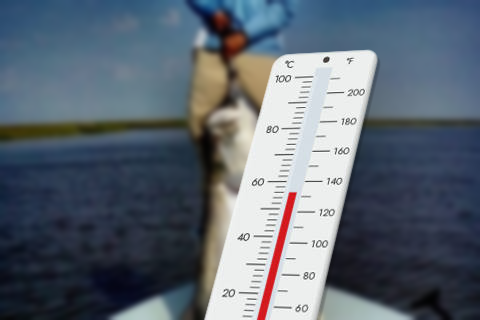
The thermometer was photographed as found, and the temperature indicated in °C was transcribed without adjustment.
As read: 56 °C
